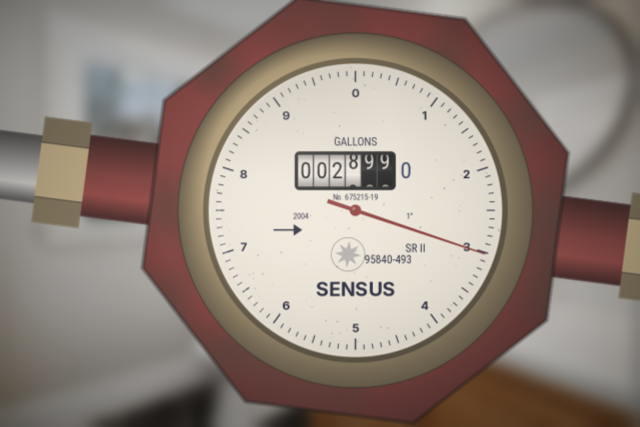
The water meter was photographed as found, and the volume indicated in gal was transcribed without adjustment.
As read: 28993.0 gal
